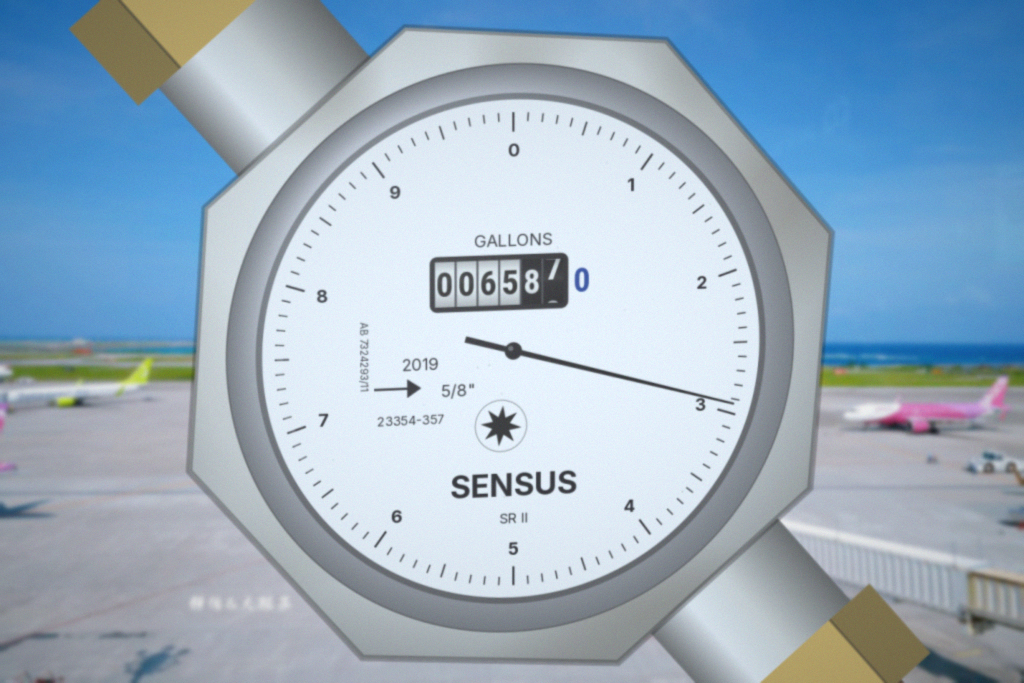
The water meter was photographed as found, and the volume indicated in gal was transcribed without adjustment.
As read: 65872.9 gal
